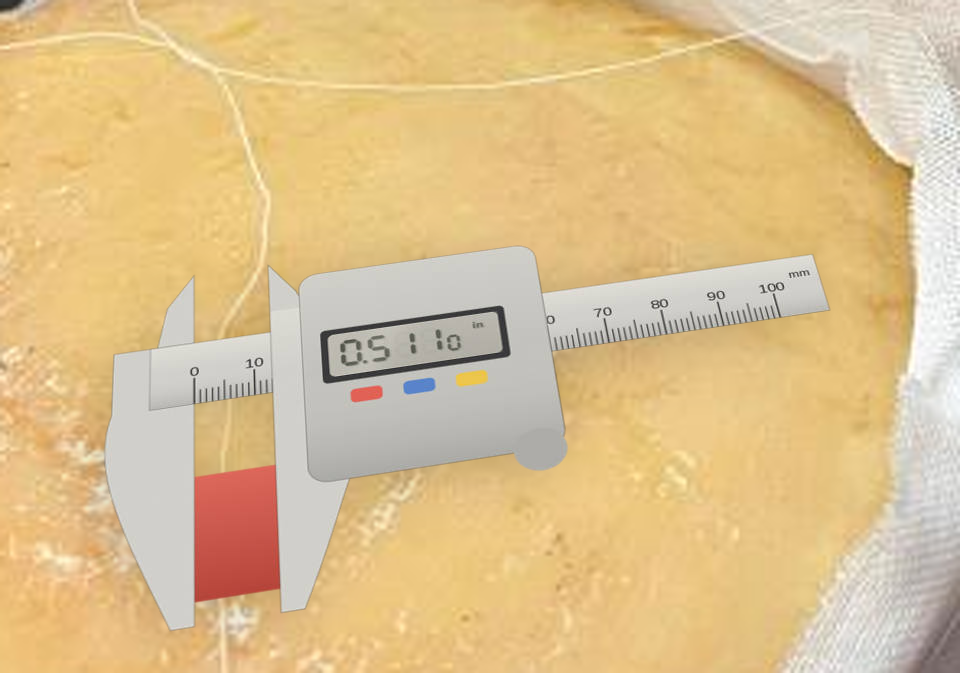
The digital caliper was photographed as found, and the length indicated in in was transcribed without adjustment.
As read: 0.5110 in
